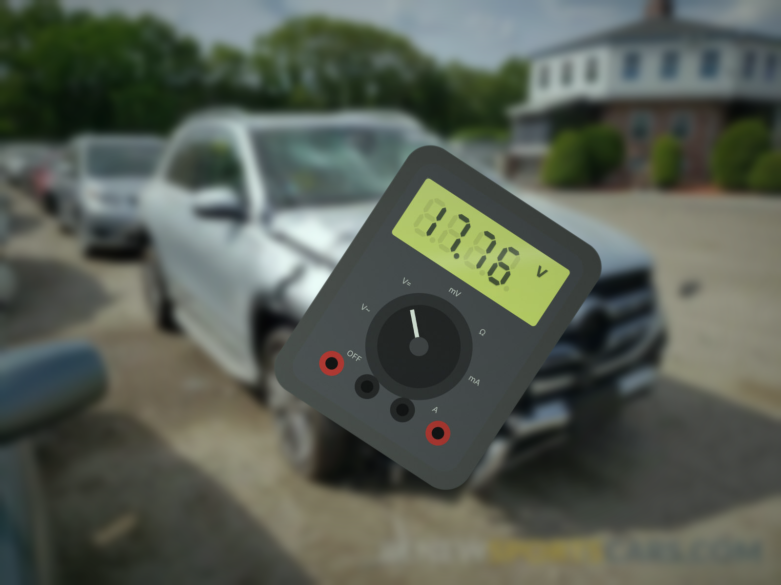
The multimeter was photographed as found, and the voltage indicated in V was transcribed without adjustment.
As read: 17.76 V
